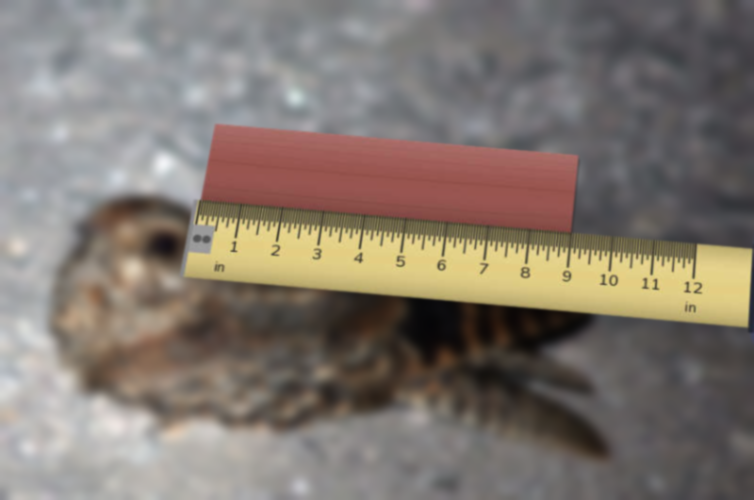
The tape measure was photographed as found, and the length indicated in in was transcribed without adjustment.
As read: 9 in
